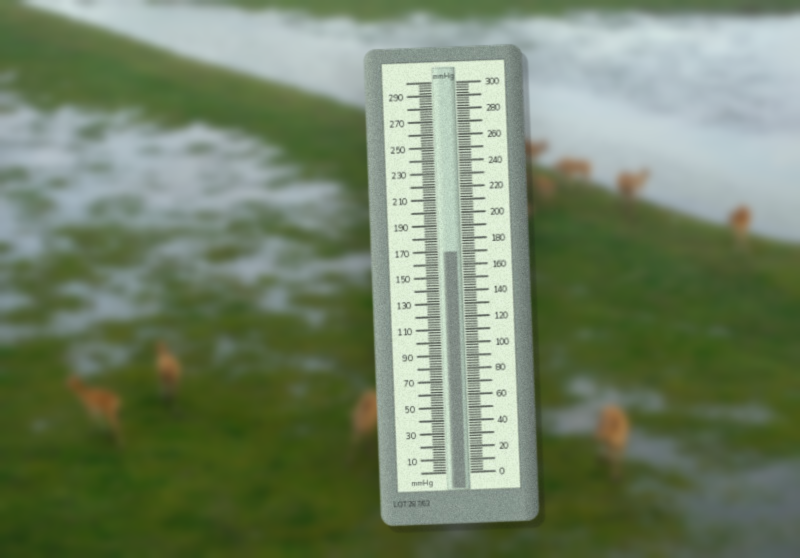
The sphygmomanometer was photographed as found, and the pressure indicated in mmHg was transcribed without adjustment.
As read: 170 mmHg
